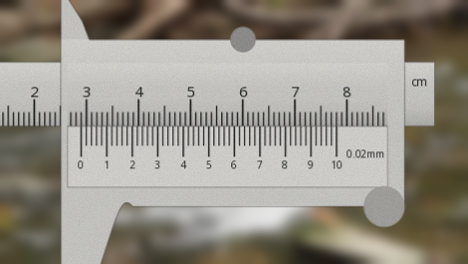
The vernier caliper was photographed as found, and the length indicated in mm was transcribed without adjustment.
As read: 29.0 mm
